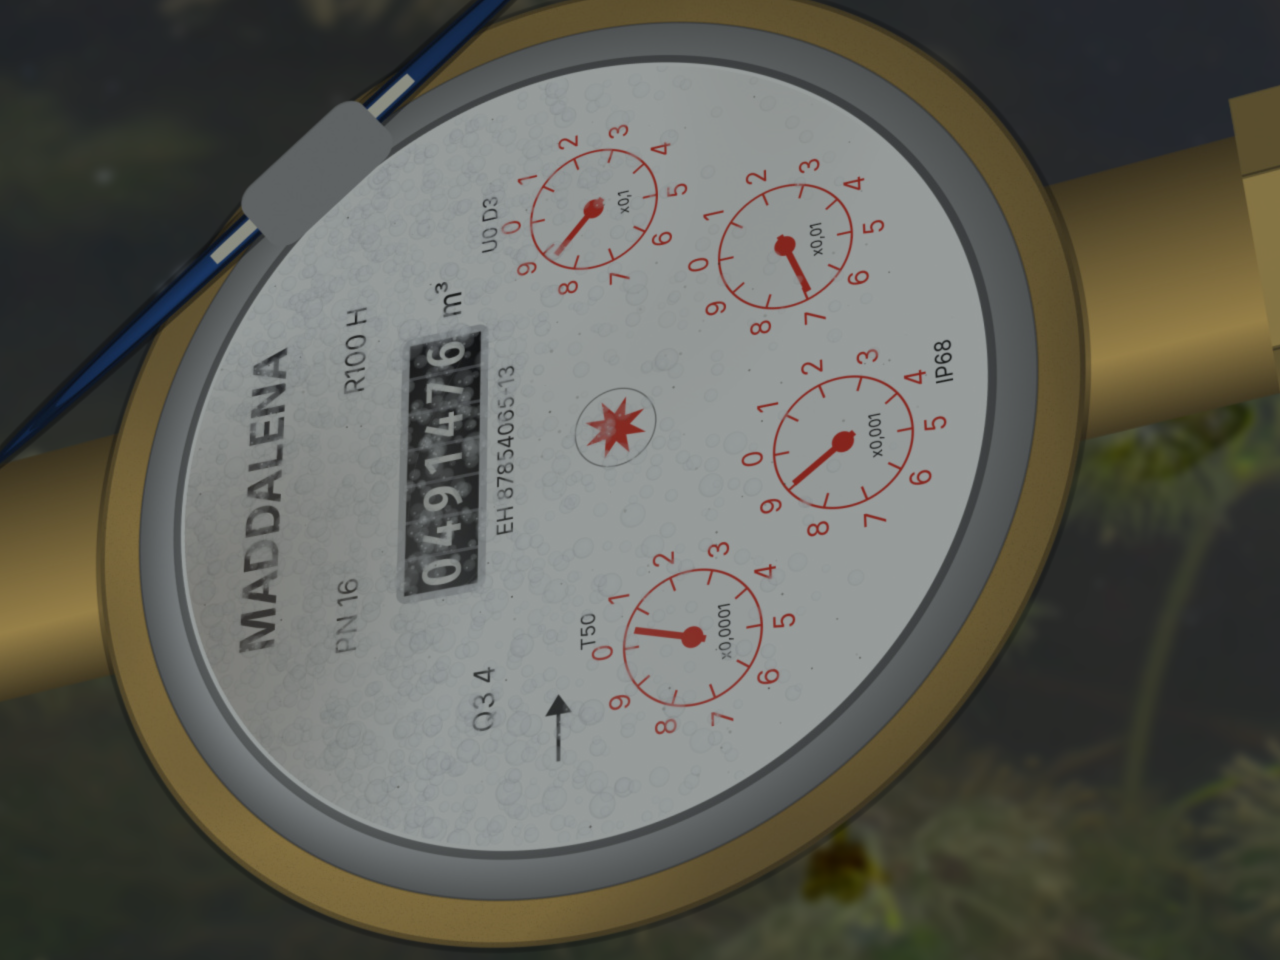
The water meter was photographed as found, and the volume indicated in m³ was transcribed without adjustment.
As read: 491476.8690 m³
